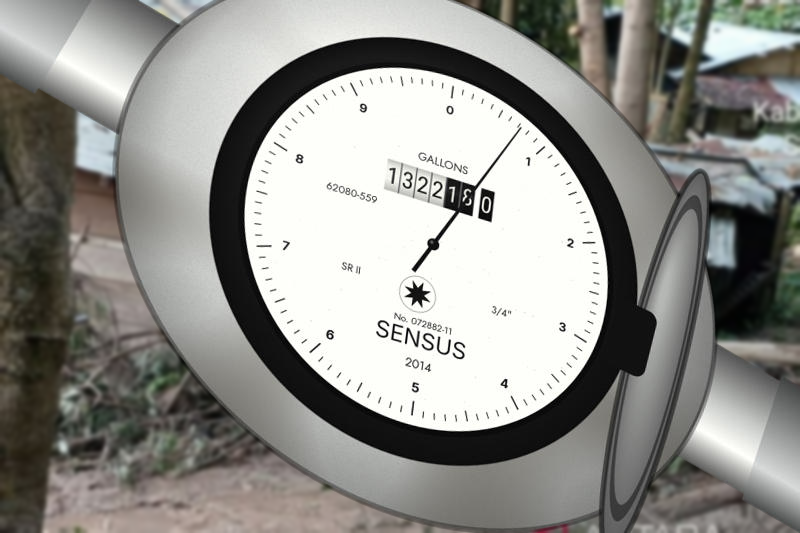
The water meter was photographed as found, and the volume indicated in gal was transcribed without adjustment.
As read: 1322180.7 gal
